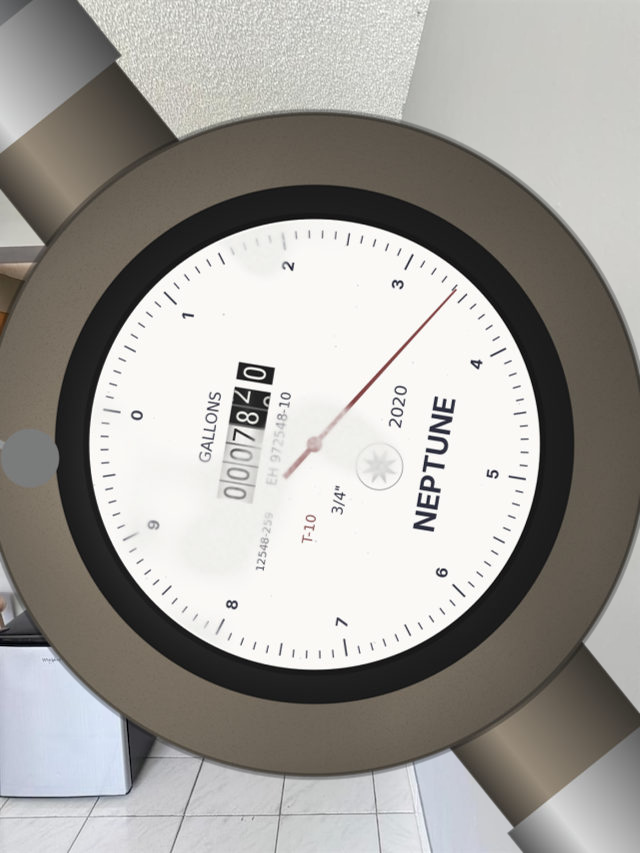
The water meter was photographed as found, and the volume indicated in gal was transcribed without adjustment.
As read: 7823.4 gal
